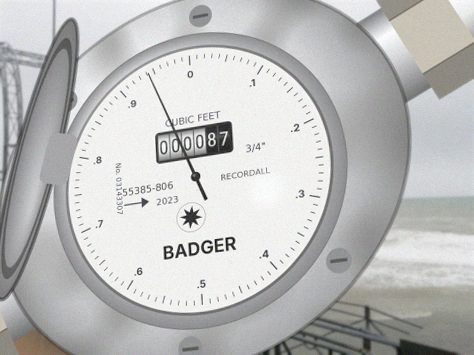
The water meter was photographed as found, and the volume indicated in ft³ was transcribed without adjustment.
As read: 86.94 ft³
